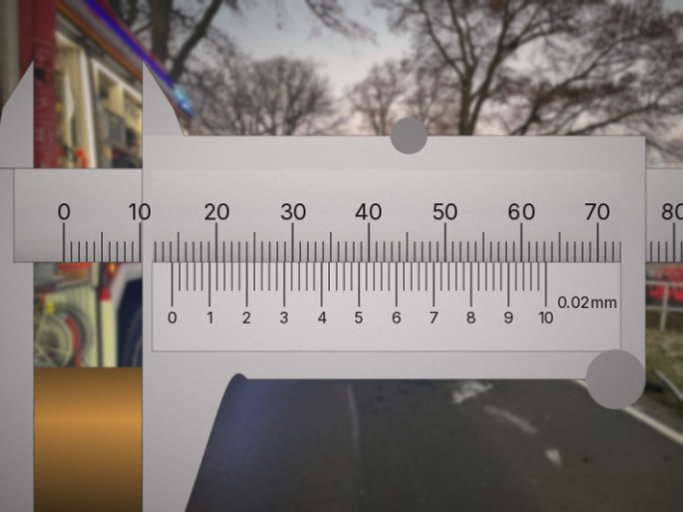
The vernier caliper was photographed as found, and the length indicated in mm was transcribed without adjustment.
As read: 14.2 mm
